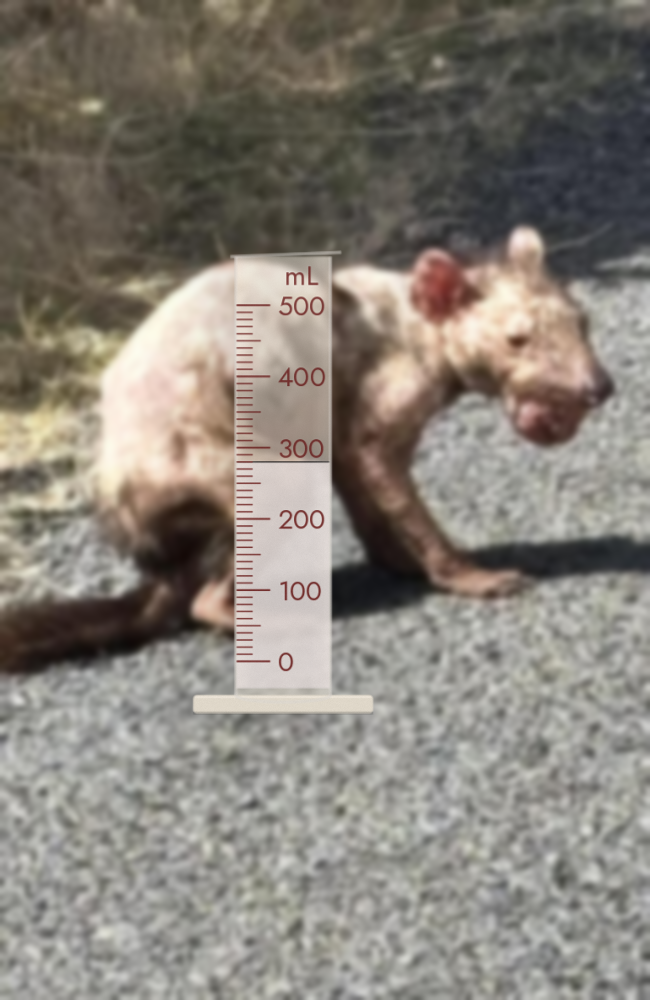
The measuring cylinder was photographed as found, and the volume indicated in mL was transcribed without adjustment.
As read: 280 mL
